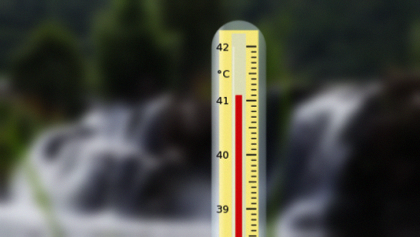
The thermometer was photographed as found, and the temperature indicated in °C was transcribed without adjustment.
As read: 41.1 °C
